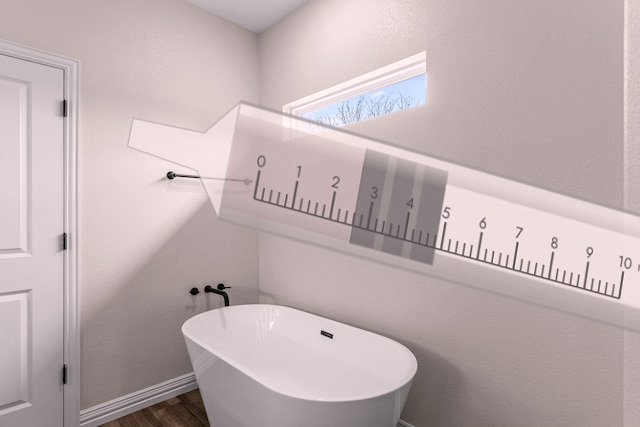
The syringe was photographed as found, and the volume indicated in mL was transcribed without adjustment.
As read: 2.6 mL
